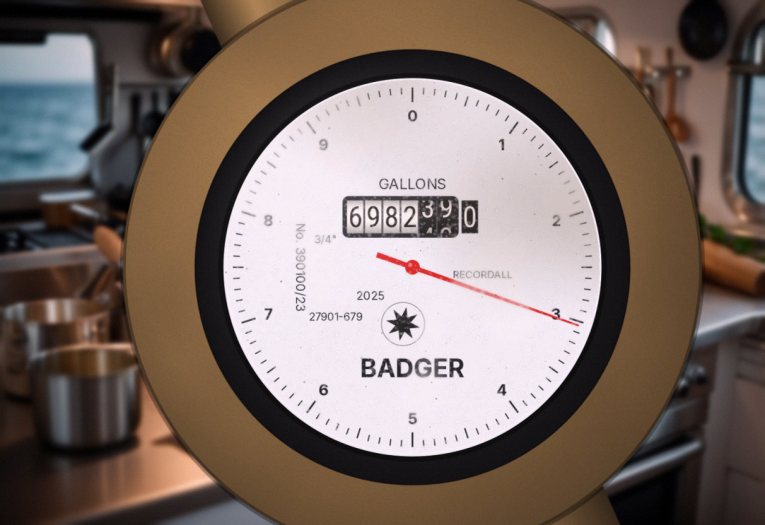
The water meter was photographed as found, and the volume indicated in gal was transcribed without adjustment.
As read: 6982393.0 gal
